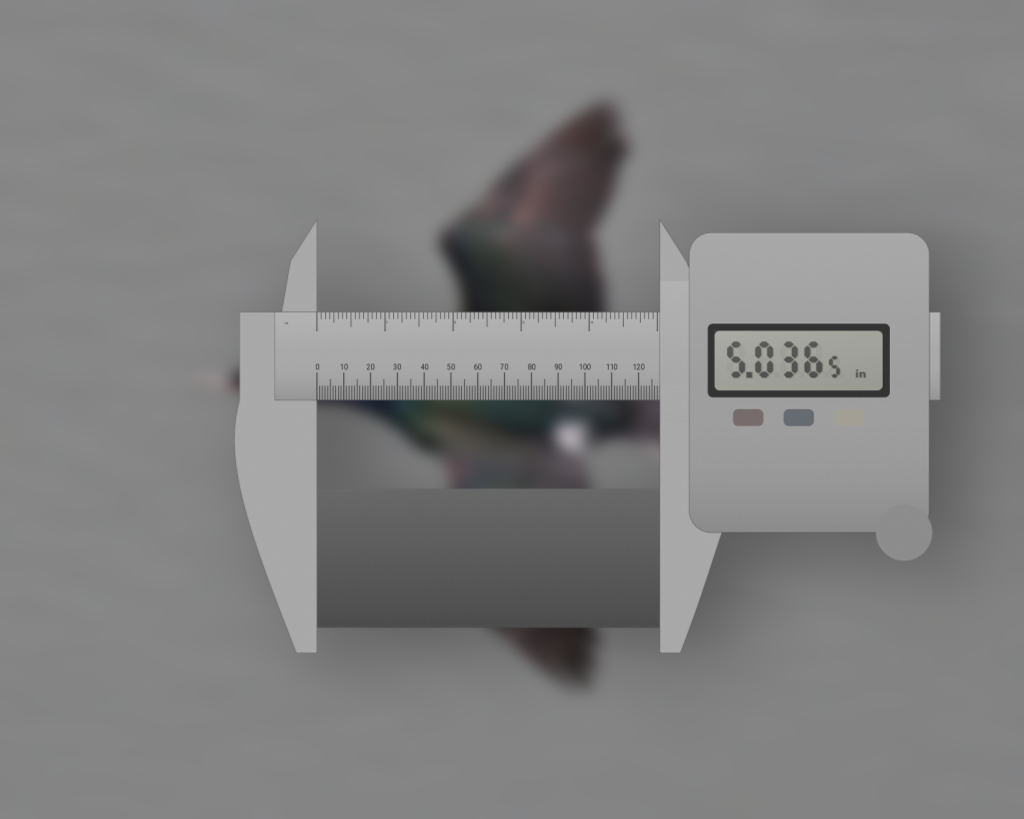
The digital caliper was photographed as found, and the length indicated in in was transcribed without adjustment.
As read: 5.0365 in
